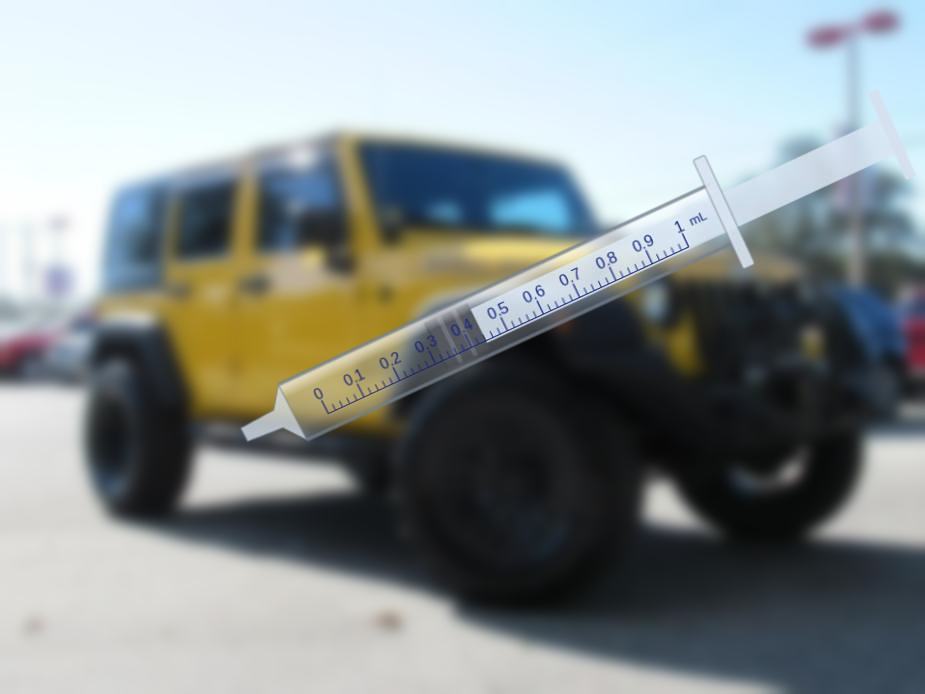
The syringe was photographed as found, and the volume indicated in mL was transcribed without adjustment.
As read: 0.32 mL
